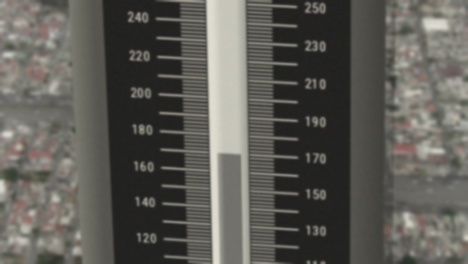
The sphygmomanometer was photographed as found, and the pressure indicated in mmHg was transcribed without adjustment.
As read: 170 mmHg
